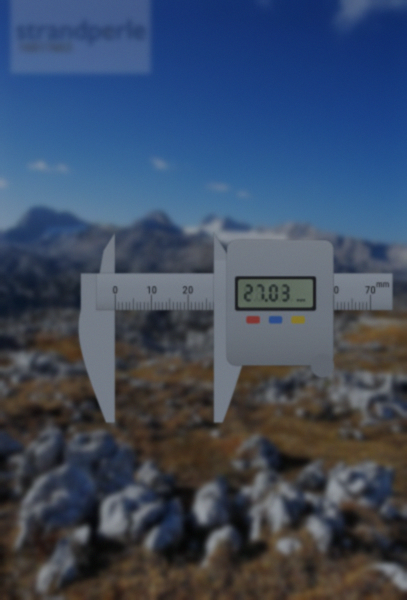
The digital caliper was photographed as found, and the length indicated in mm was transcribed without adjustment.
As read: 27.03 mm
